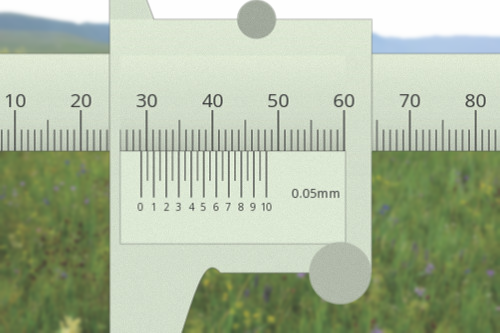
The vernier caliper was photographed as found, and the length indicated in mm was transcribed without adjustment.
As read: 29.2 mm
